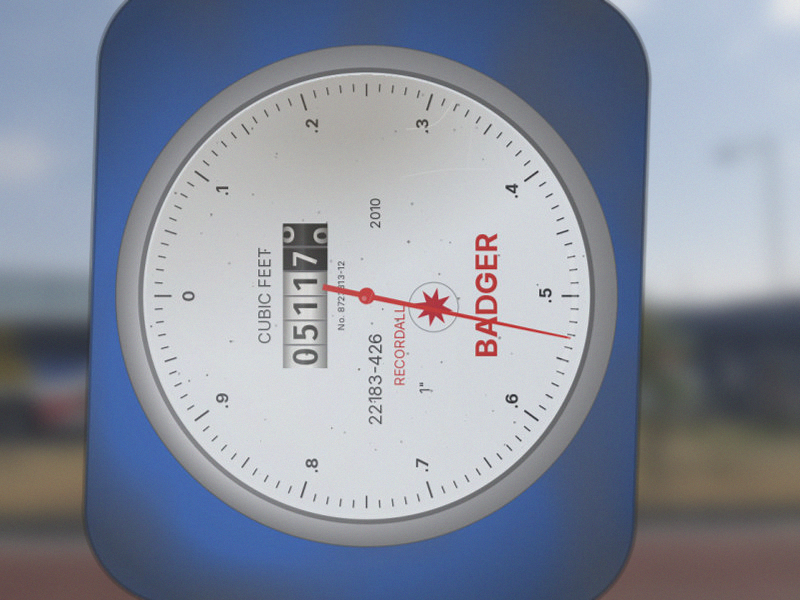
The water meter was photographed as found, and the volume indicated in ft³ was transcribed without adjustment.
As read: 51178.53 ft³
